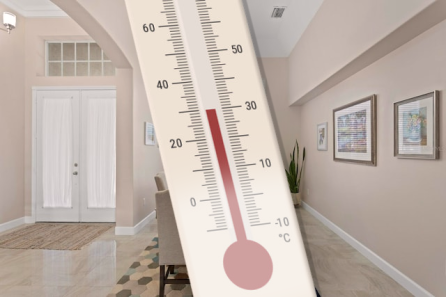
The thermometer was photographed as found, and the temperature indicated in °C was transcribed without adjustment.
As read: 30 °C
